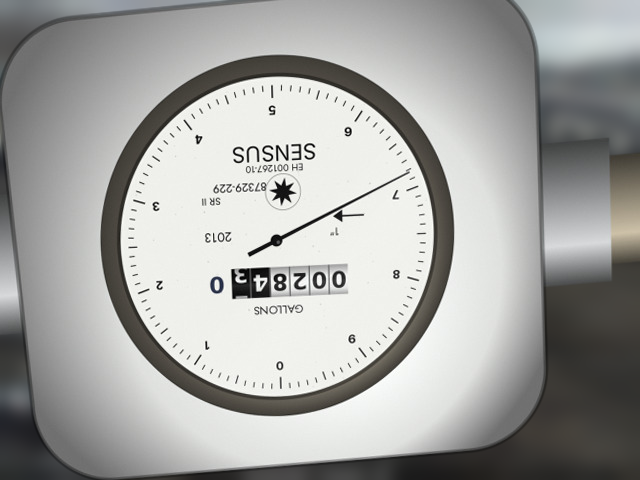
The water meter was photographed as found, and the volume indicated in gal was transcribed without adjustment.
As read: 28426.8 gal
